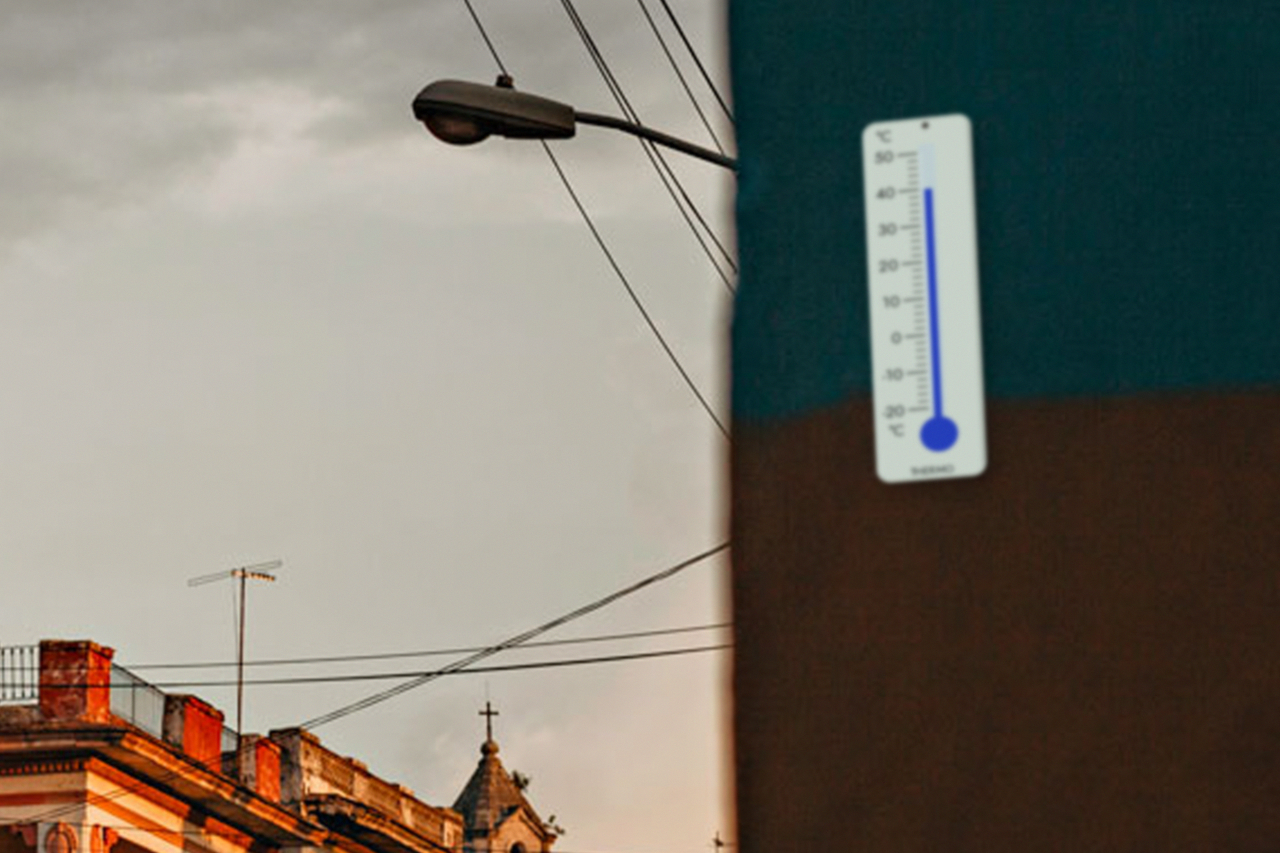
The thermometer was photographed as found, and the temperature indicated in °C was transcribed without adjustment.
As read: 40 °C
